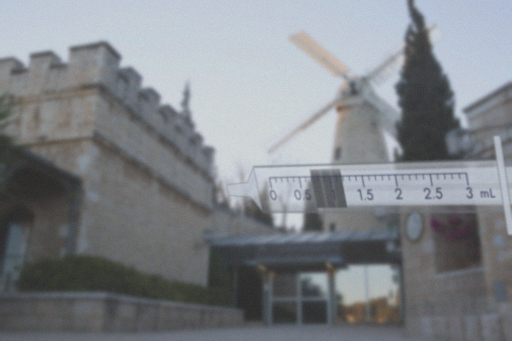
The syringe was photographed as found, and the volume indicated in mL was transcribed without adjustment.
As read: 0.7 mL
